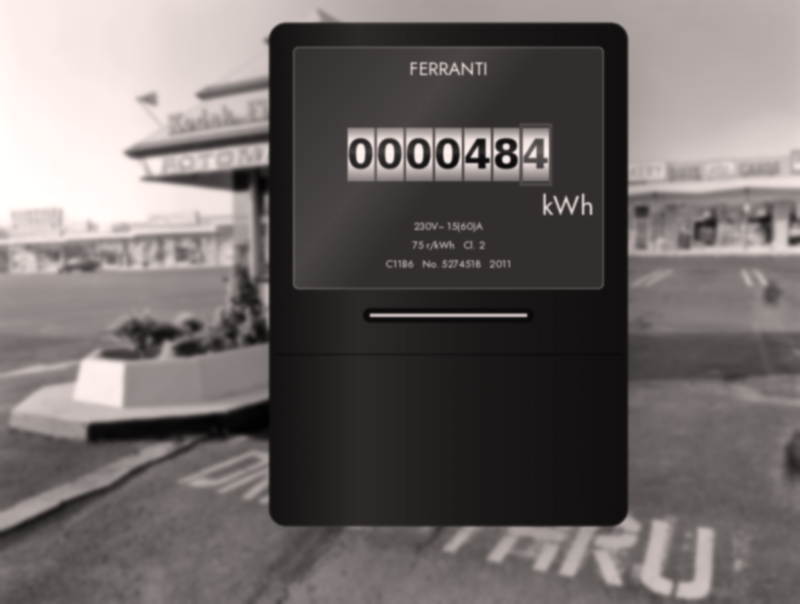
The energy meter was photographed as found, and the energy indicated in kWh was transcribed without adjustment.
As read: 48.4 kWh
